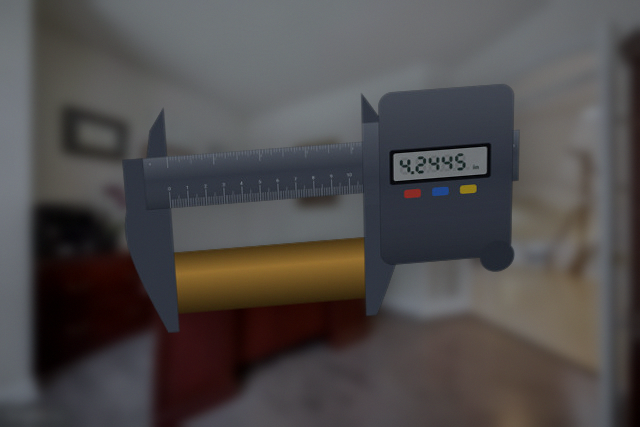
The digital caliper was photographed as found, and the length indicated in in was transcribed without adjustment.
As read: 4.2445 in
